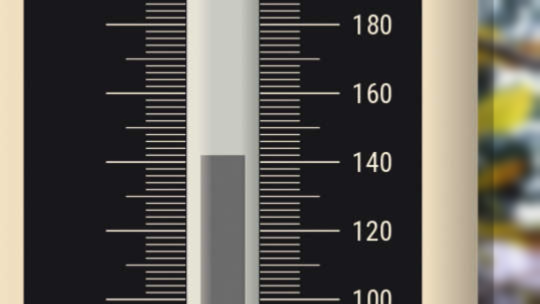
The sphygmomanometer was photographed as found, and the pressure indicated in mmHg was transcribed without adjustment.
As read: 142 mmHg
